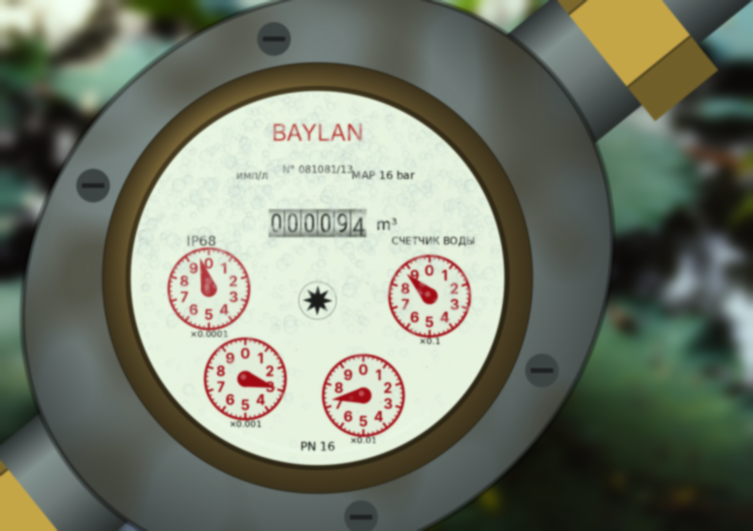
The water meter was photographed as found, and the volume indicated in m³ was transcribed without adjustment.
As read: 93.8729 m³
